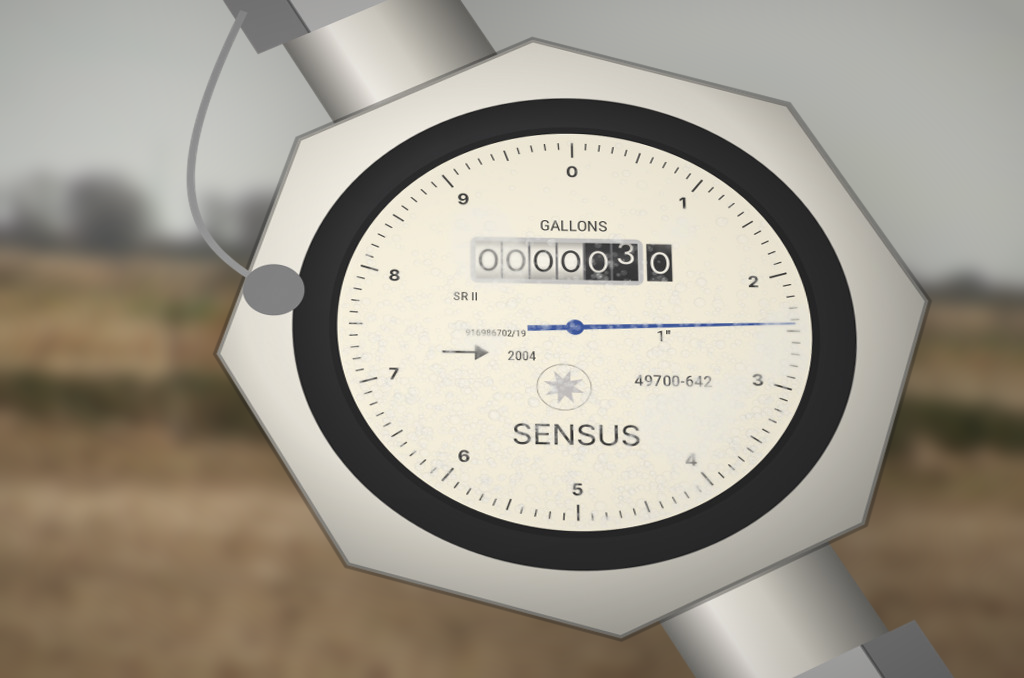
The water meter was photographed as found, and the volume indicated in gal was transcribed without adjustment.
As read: 32.4 gal
